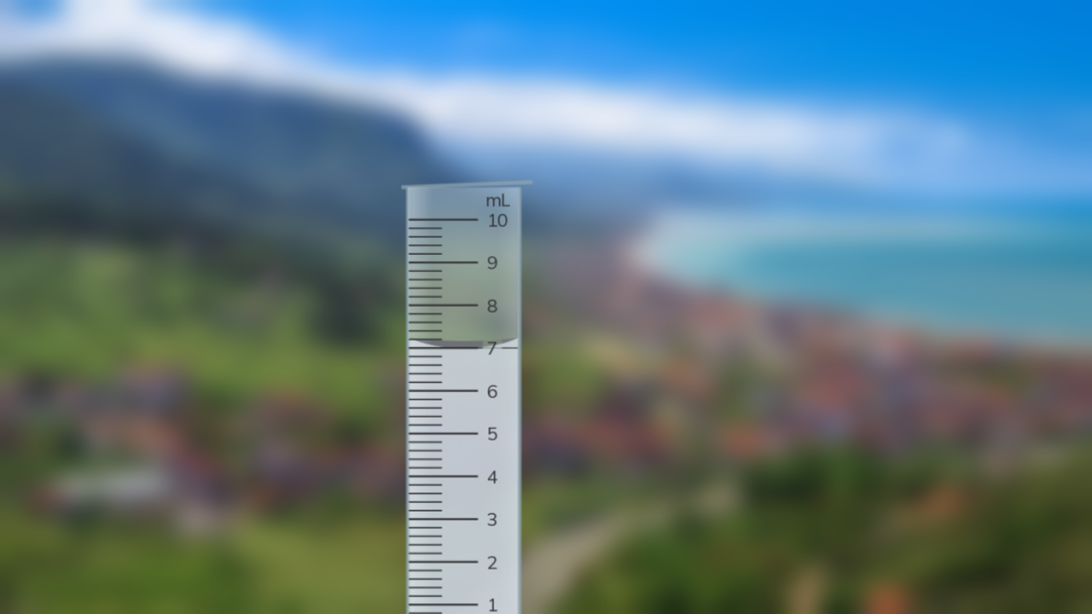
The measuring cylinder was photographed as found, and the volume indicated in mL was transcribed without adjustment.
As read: 7 mL
